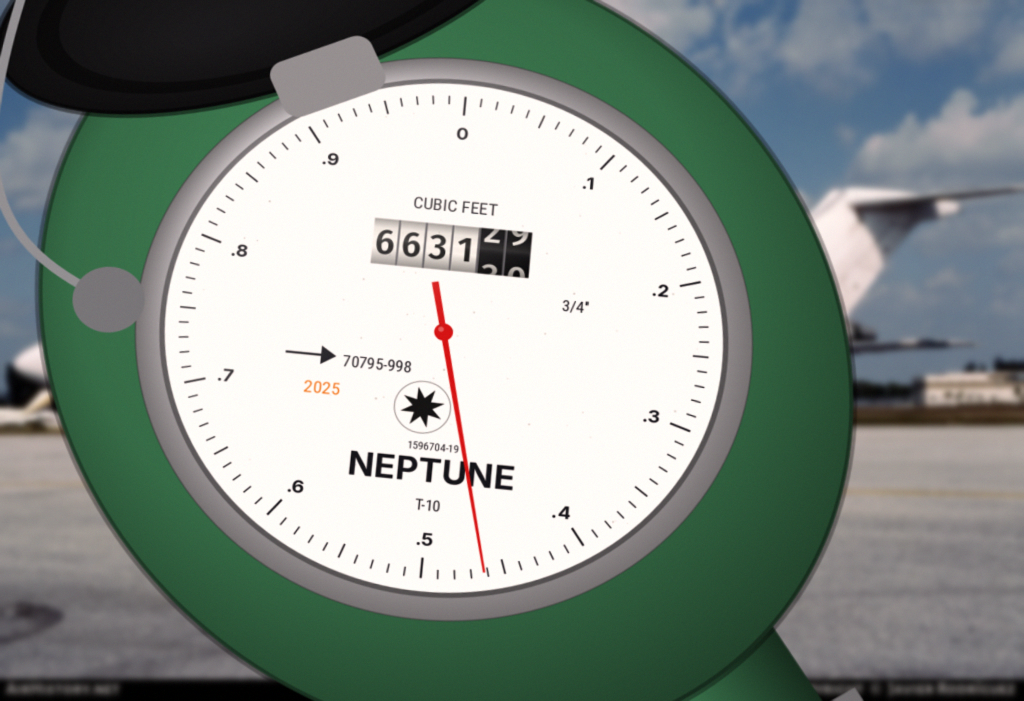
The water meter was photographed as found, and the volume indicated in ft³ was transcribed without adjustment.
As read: 663129.46 ft³
